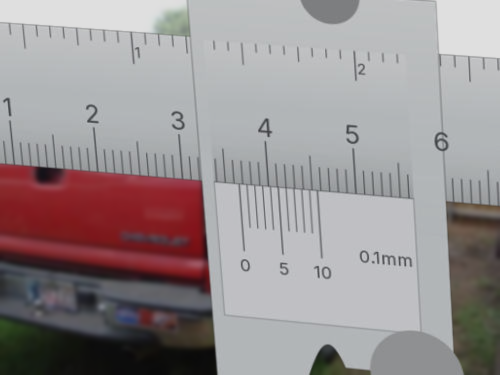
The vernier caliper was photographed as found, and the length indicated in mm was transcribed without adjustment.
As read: 36.6 mm
